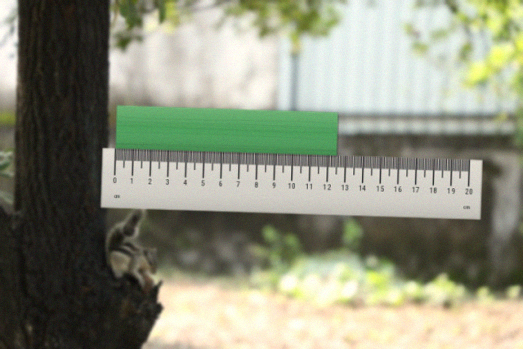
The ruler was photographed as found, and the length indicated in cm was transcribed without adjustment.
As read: 12.5 cm
